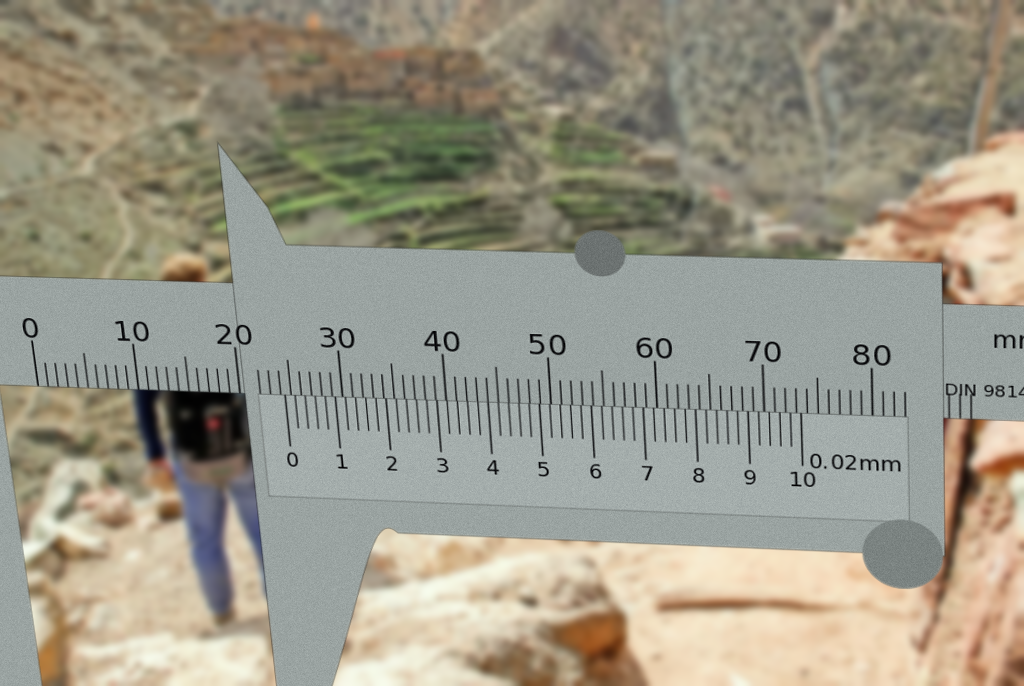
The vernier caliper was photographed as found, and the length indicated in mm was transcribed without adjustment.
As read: 24.4 mm
